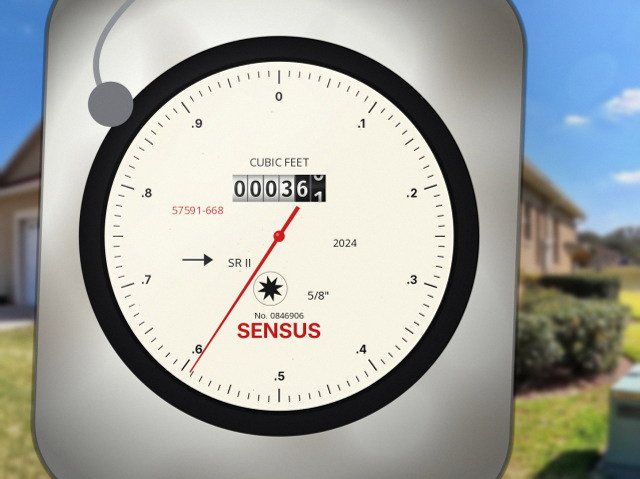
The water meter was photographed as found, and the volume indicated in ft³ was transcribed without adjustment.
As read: 360.59 ft³
